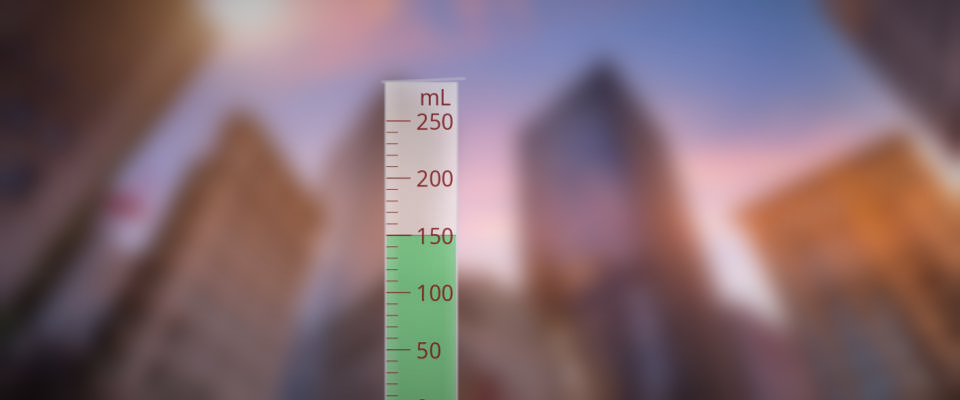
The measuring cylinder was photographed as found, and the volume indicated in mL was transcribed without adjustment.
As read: 150 mL
